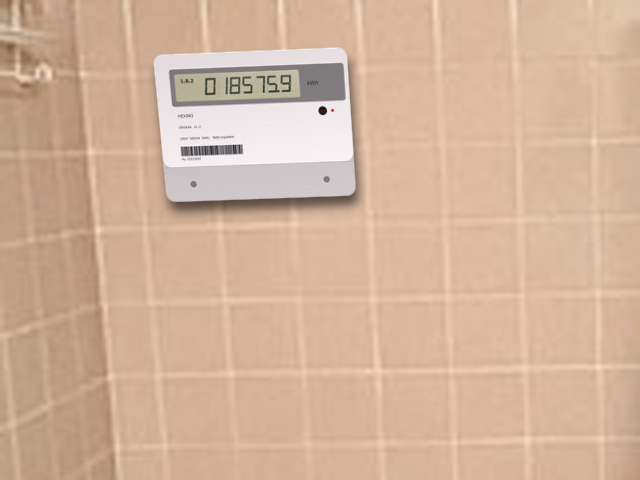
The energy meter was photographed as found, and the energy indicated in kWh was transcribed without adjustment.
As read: 18575.9 kWh
